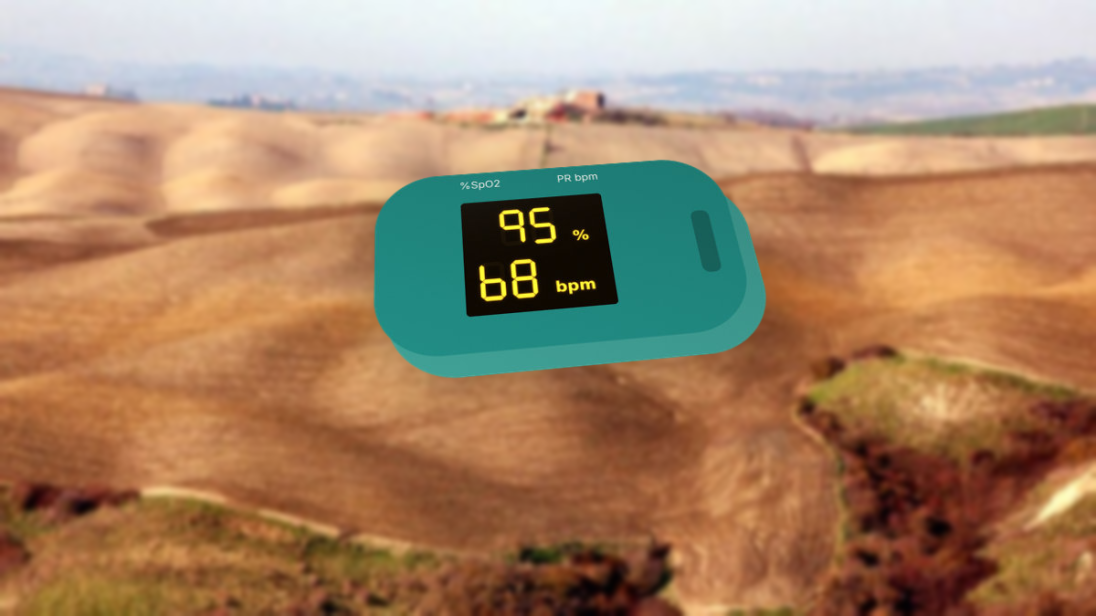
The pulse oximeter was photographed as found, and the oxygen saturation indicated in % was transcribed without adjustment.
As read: 95 %
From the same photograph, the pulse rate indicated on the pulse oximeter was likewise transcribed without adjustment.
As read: 68 bpm
